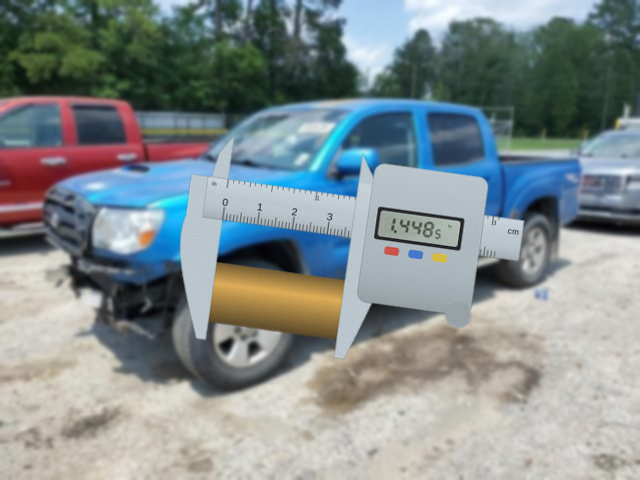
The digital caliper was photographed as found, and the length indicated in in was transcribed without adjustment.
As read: 1.4485 in
